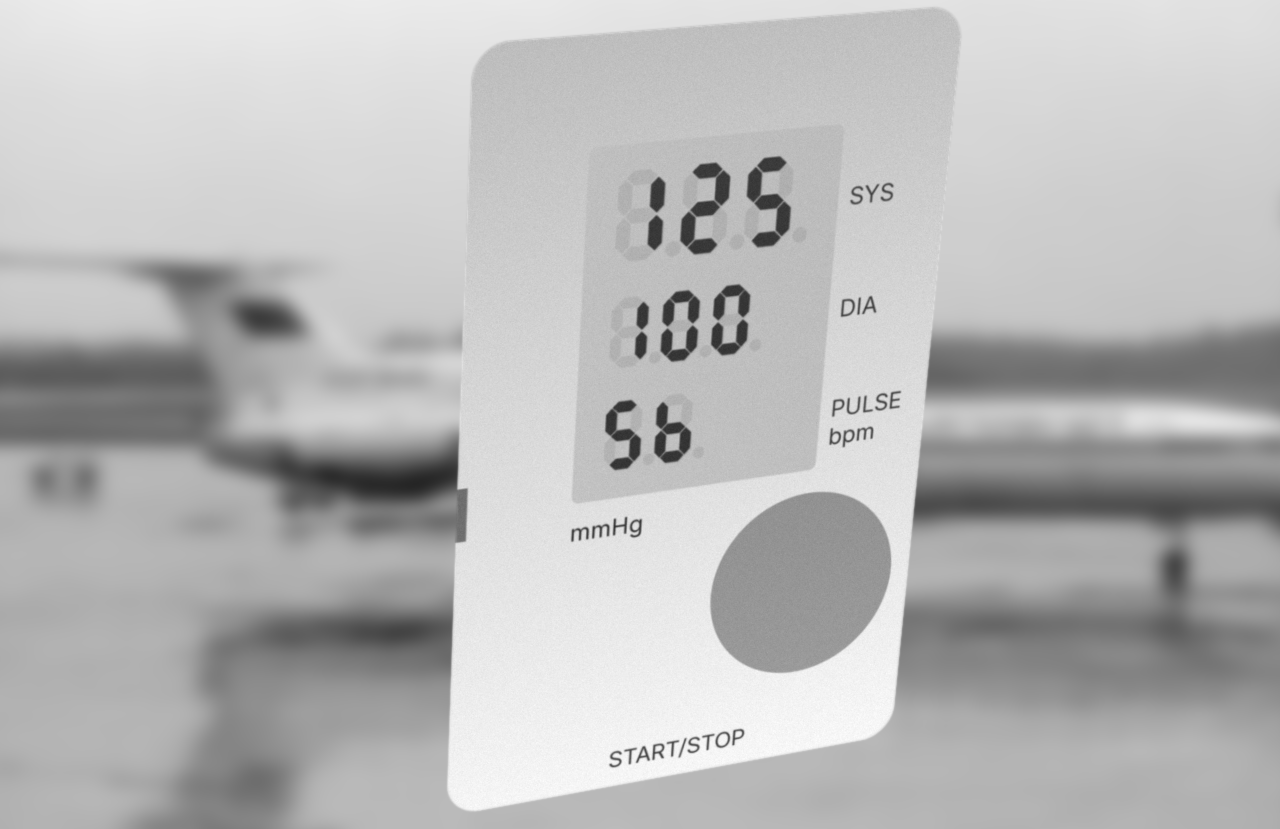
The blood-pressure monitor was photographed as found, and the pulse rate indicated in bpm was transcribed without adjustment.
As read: 56 bpm
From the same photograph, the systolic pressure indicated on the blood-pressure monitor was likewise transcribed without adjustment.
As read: 125 mmHg
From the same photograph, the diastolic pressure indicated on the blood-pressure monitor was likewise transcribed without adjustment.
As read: 100 mmHg
